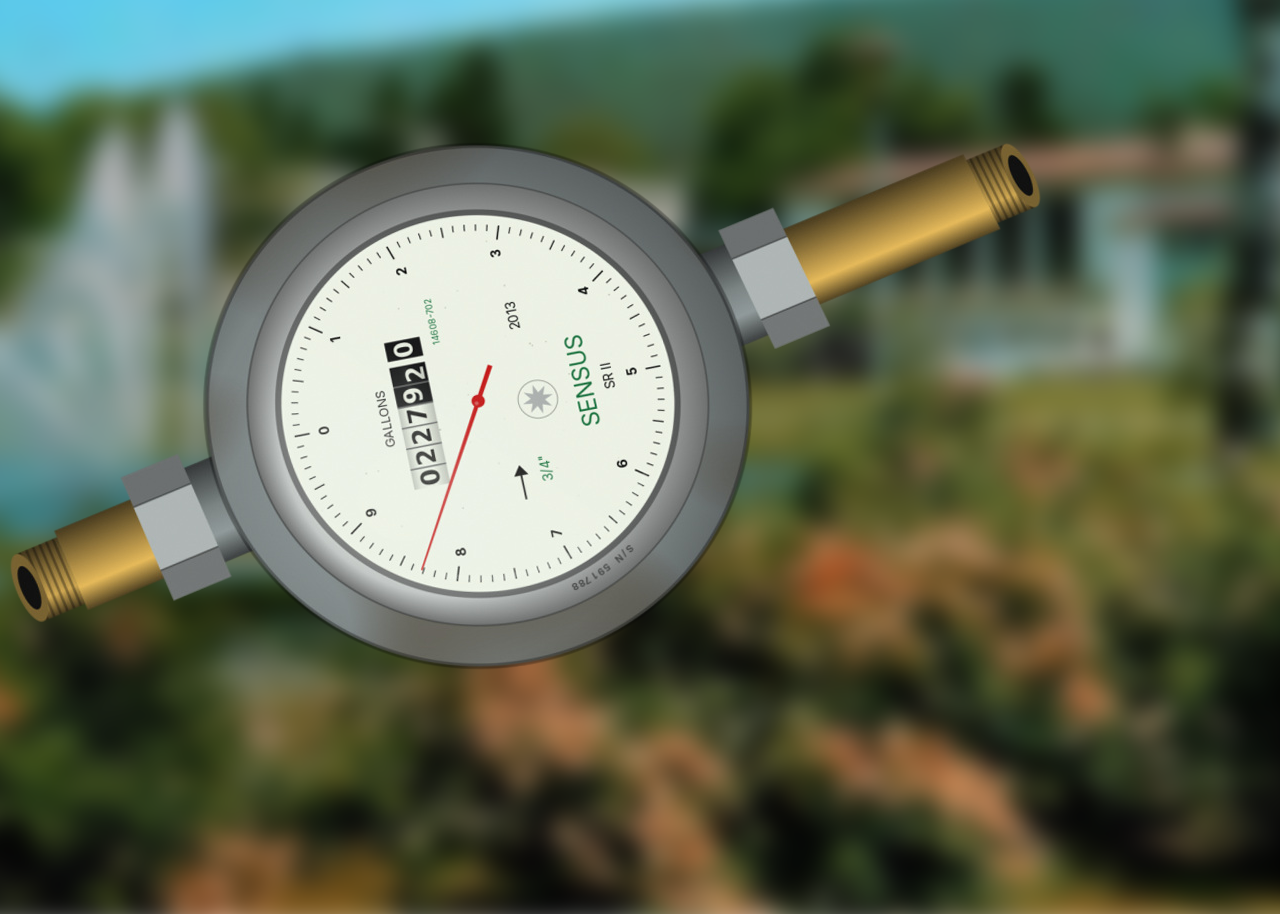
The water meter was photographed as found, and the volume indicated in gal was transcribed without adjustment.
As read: 227918.3 gal
